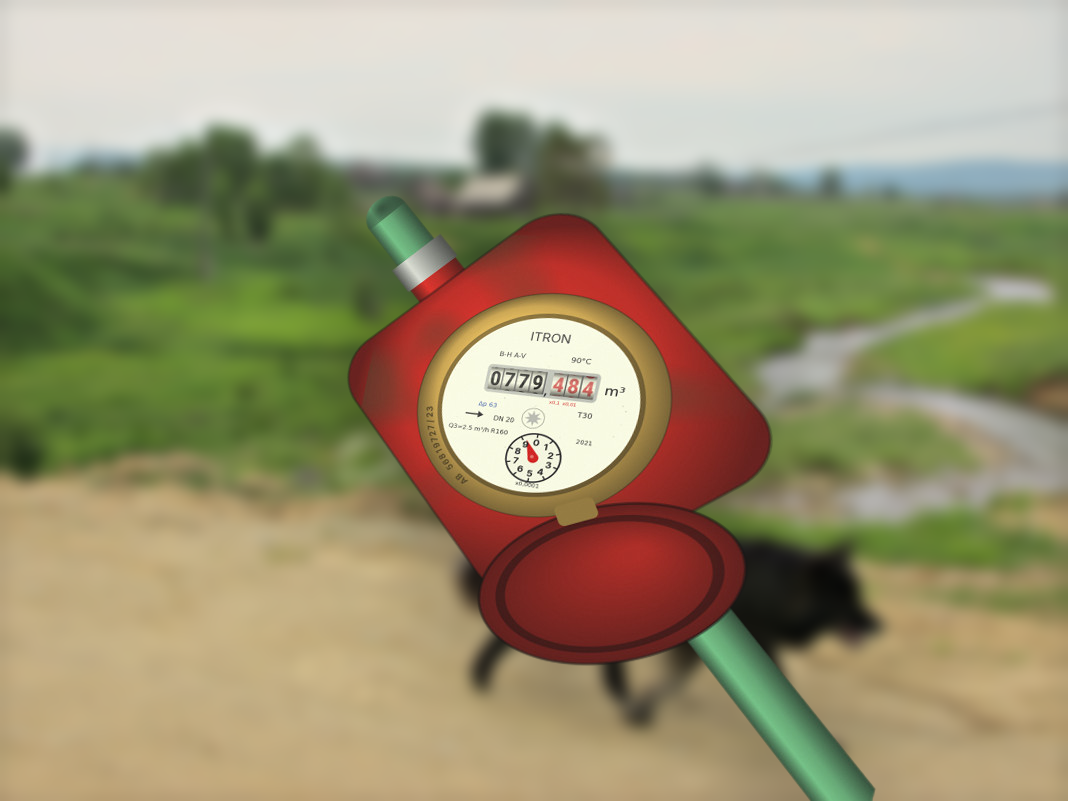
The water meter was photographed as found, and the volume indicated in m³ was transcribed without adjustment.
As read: 779.4839 m³
